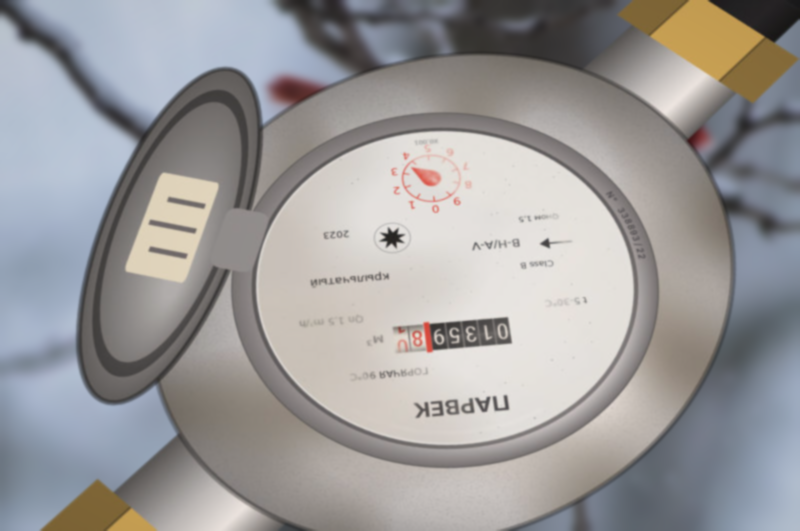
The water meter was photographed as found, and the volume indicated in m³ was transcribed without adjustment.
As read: 1359.803 m³
